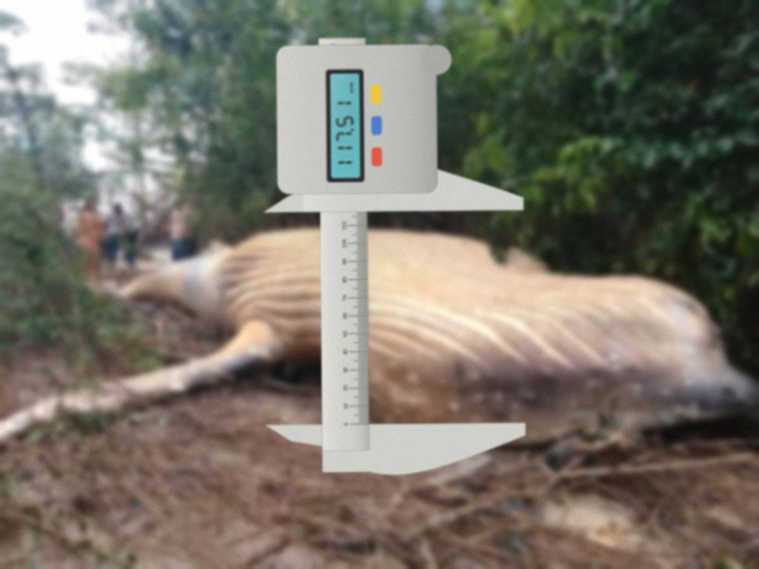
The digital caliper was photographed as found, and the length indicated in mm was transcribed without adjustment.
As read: 117.51 mm
